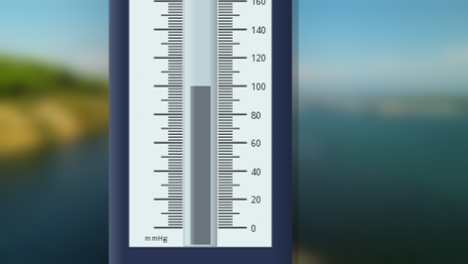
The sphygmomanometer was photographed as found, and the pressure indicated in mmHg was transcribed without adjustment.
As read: 100 mmHg
